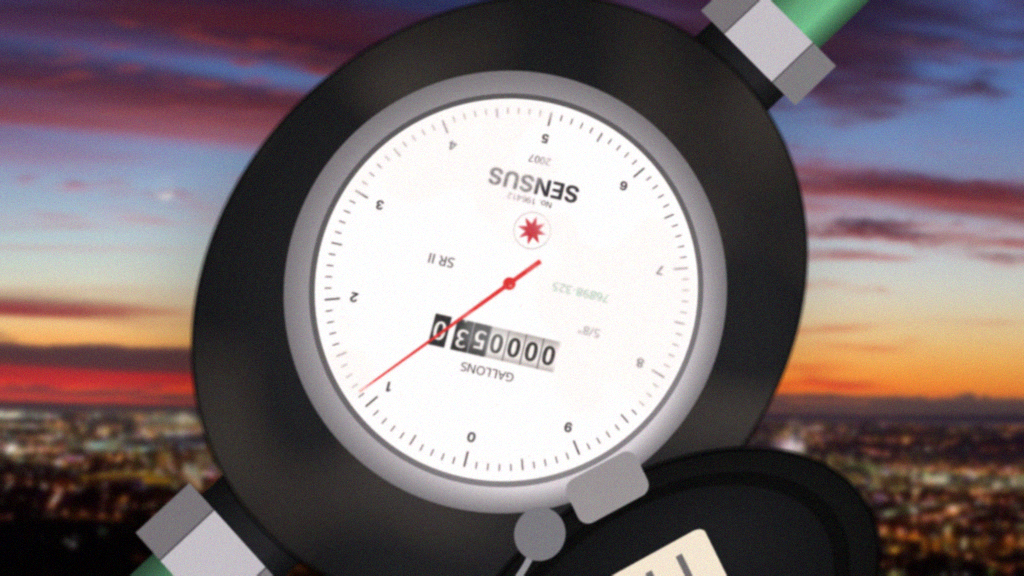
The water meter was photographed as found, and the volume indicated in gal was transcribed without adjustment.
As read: 531.1 gal
